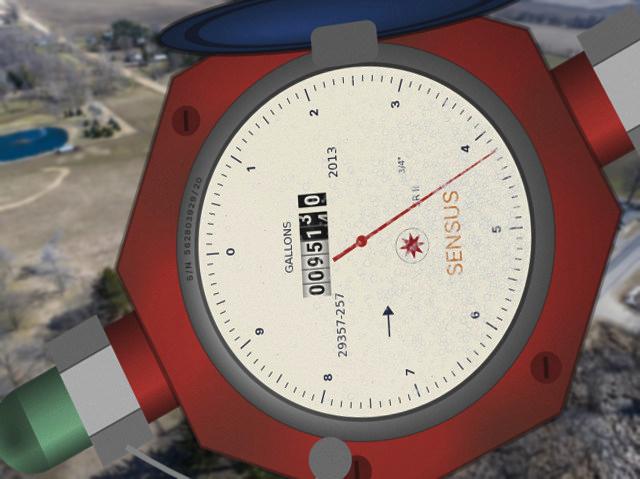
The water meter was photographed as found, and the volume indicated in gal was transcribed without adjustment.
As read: 95134.2 gal
